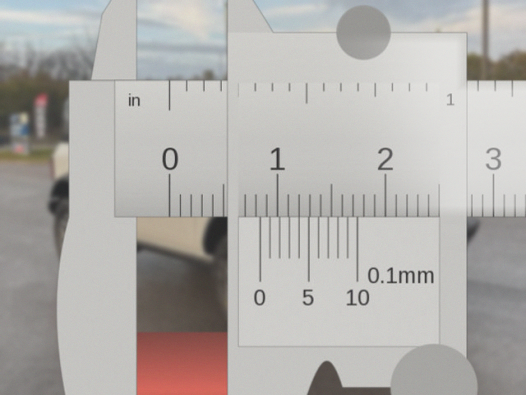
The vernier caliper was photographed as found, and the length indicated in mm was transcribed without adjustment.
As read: 8.4 mm
